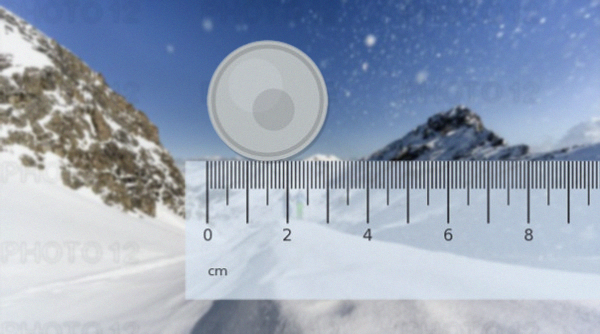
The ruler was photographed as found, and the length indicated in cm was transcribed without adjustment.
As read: 3 cm
